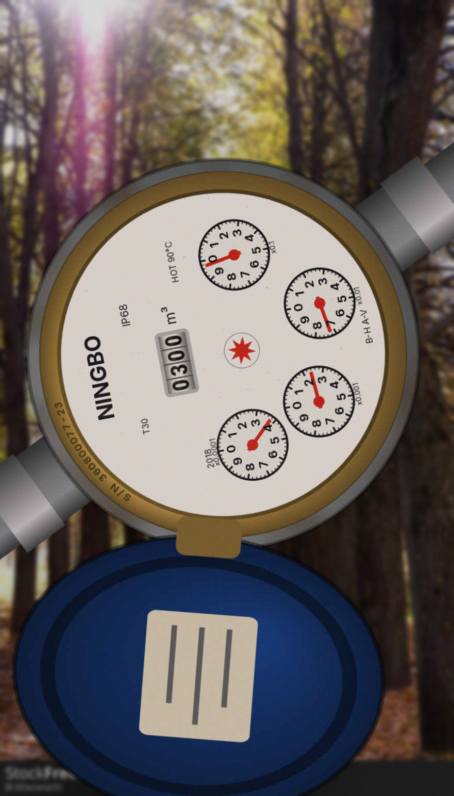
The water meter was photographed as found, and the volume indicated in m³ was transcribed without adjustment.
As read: 299.9723 m³
